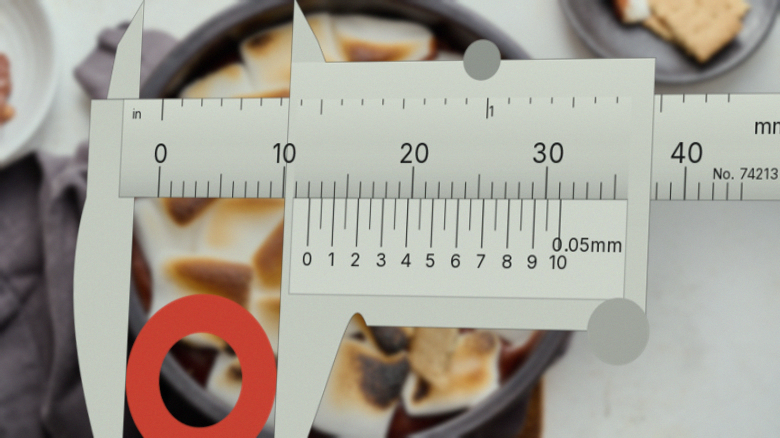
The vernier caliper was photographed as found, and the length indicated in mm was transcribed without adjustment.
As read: 12.1 mm
